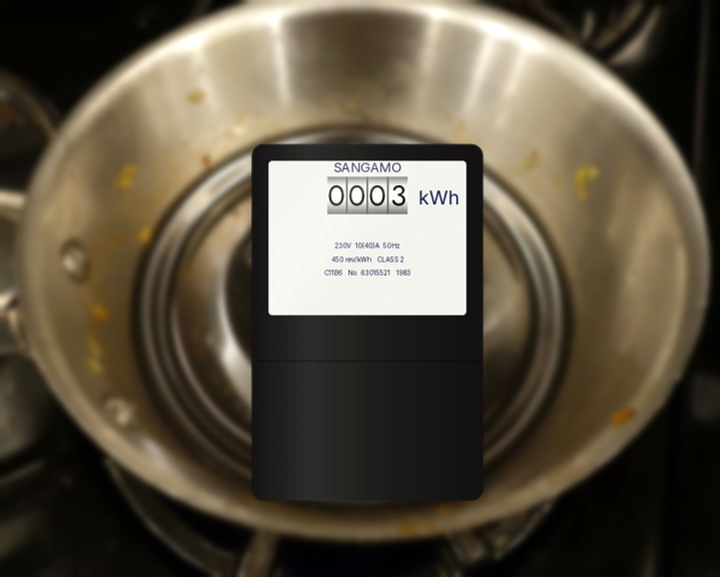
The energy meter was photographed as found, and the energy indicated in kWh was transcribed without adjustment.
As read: 3 kWh
